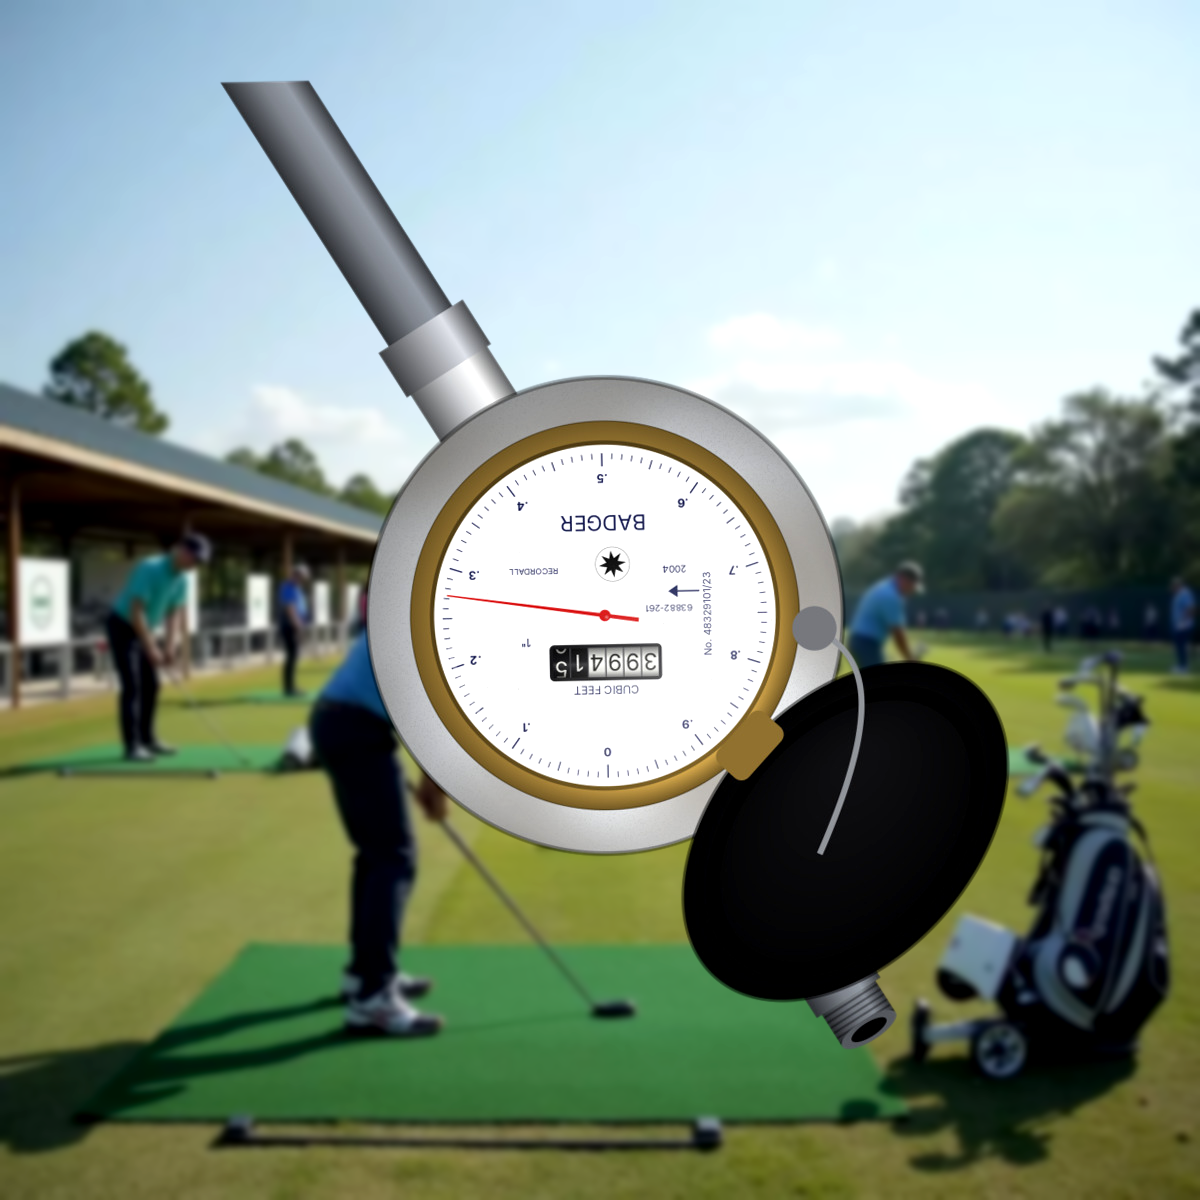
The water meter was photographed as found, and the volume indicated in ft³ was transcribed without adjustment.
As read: 399415.27 ft³
